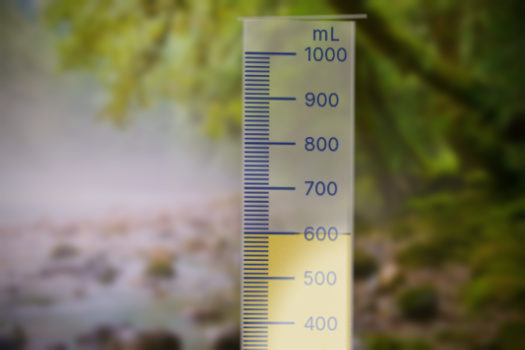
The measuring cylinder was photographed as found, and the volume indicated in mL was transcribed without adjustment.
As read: 600 mL
